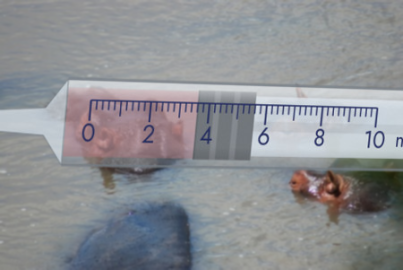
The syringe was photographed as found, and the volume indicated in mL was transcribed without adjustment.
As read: 3.6 mL
